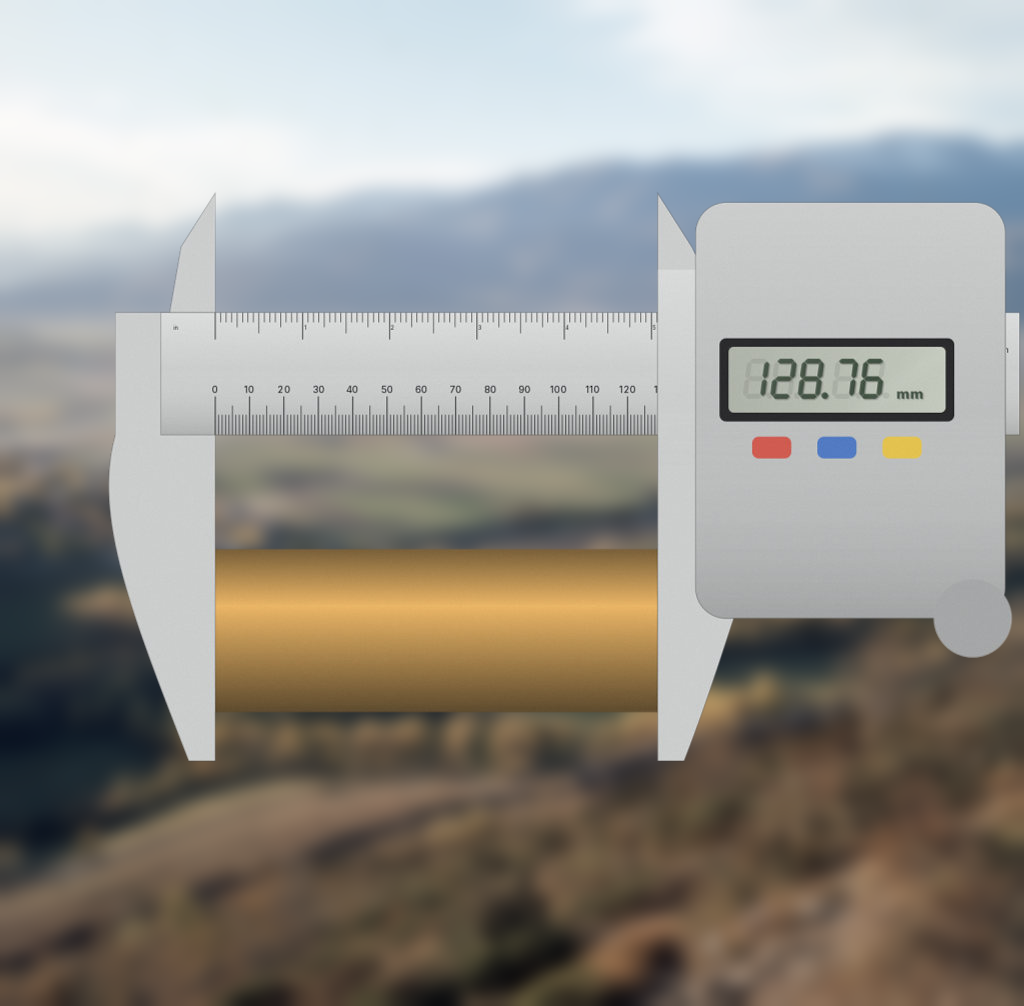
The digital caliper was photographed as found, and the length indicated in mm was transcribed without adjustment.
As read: 128.76 mm
